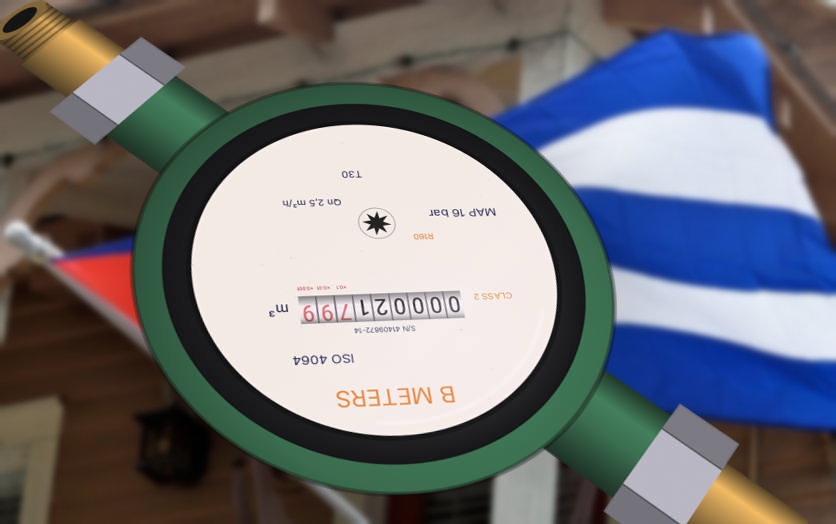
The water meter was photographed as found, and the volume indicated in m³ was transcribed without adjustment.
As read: 21.799 m³
